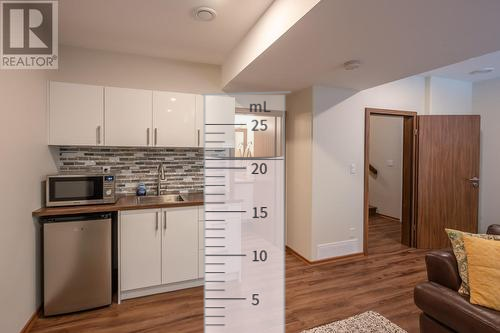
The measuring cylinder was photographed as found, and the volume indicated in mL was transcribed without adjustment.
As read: 21 mL
